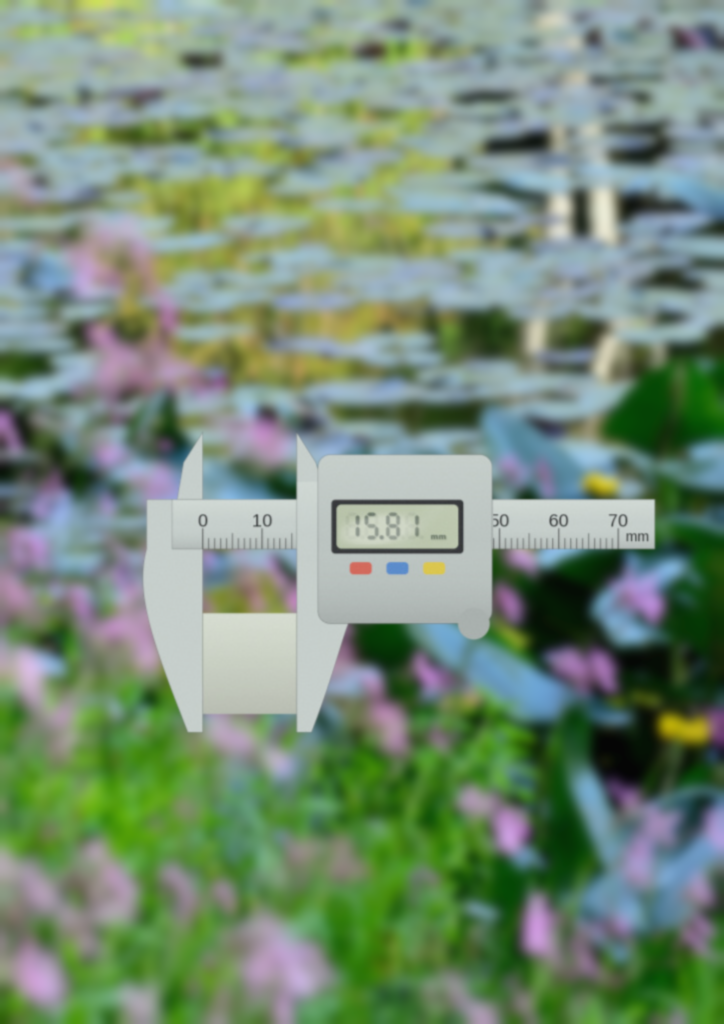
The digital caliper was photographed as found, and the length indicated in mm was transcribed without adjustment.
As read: 15.81 mm
